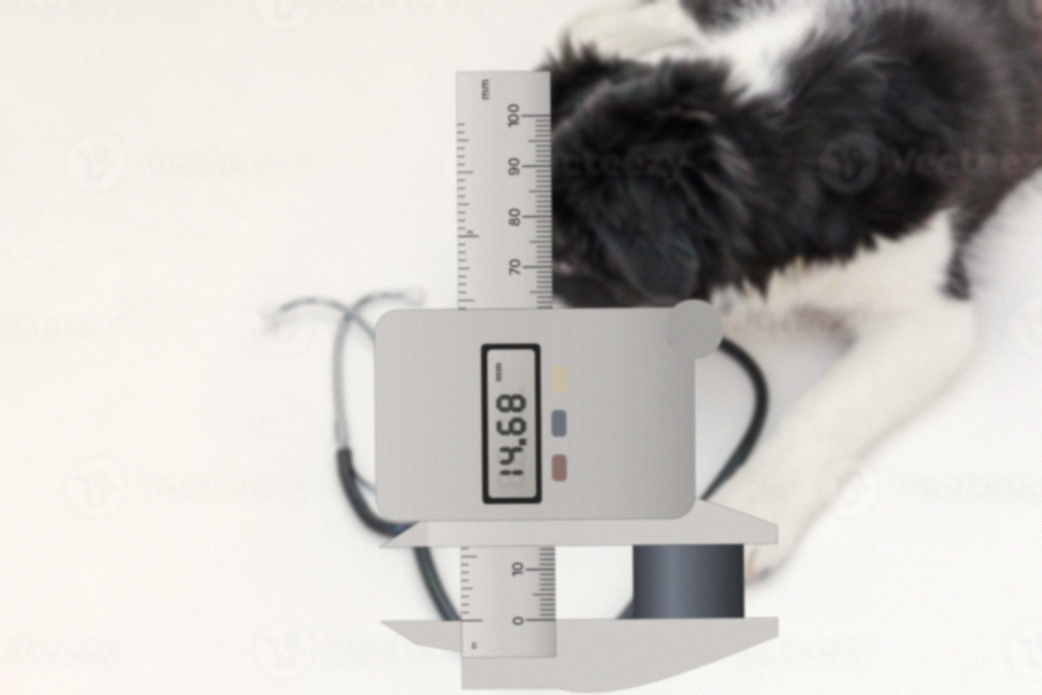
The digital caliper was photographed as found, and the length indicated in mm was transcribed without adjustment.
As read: 14.68 mm
